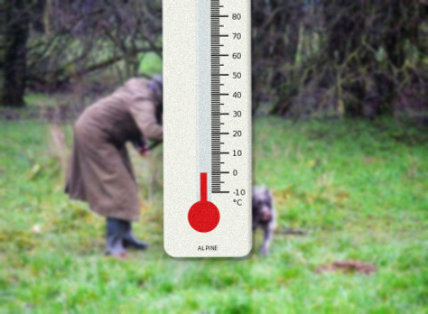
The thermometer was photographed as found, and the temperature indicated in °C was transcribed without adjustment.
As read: 0 °C
